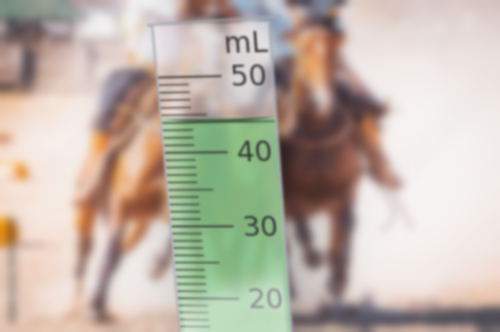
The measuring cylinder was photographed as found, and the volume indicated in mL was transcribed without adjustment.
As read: 44 mL
